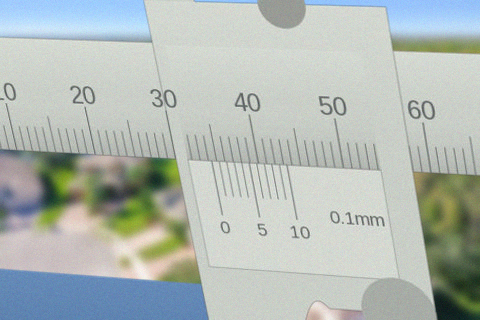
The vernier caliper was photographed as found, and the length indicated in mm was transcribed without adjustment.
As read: 34.4 mm
